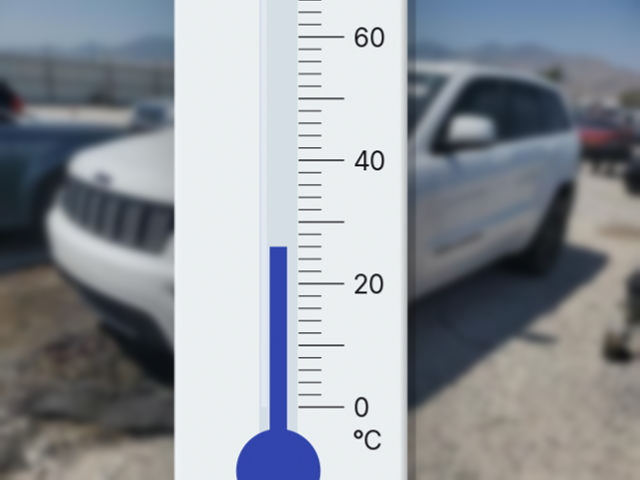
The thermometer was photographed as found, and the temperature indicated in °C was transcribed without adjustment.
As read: 26 °C
